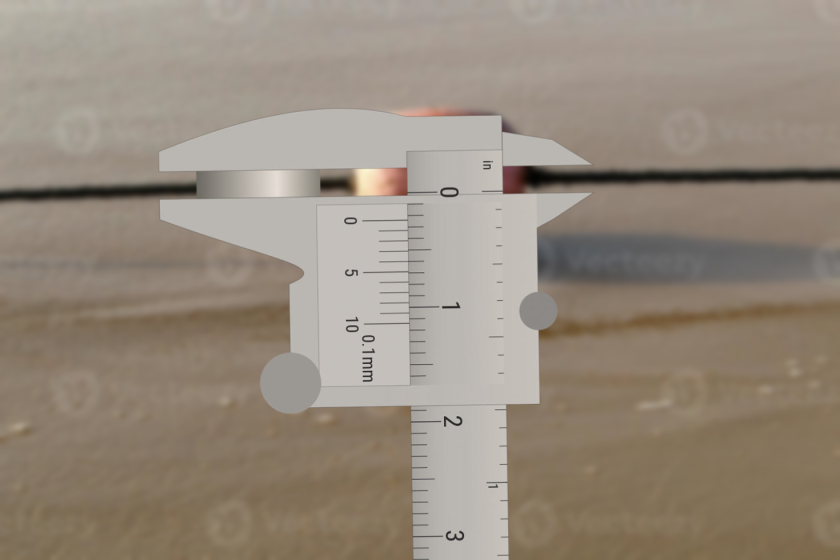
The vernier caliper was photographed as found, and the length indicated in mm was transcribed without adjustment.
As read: 2.4 mm
